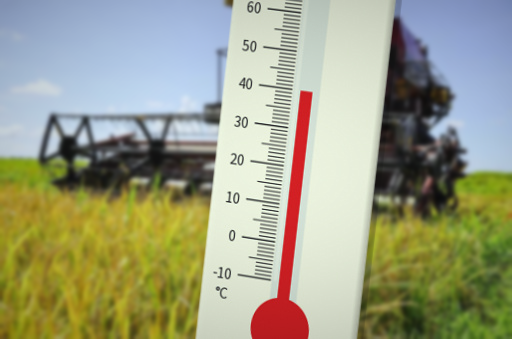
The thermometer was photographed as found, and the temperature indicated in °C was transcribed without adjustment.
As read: 40 °C
